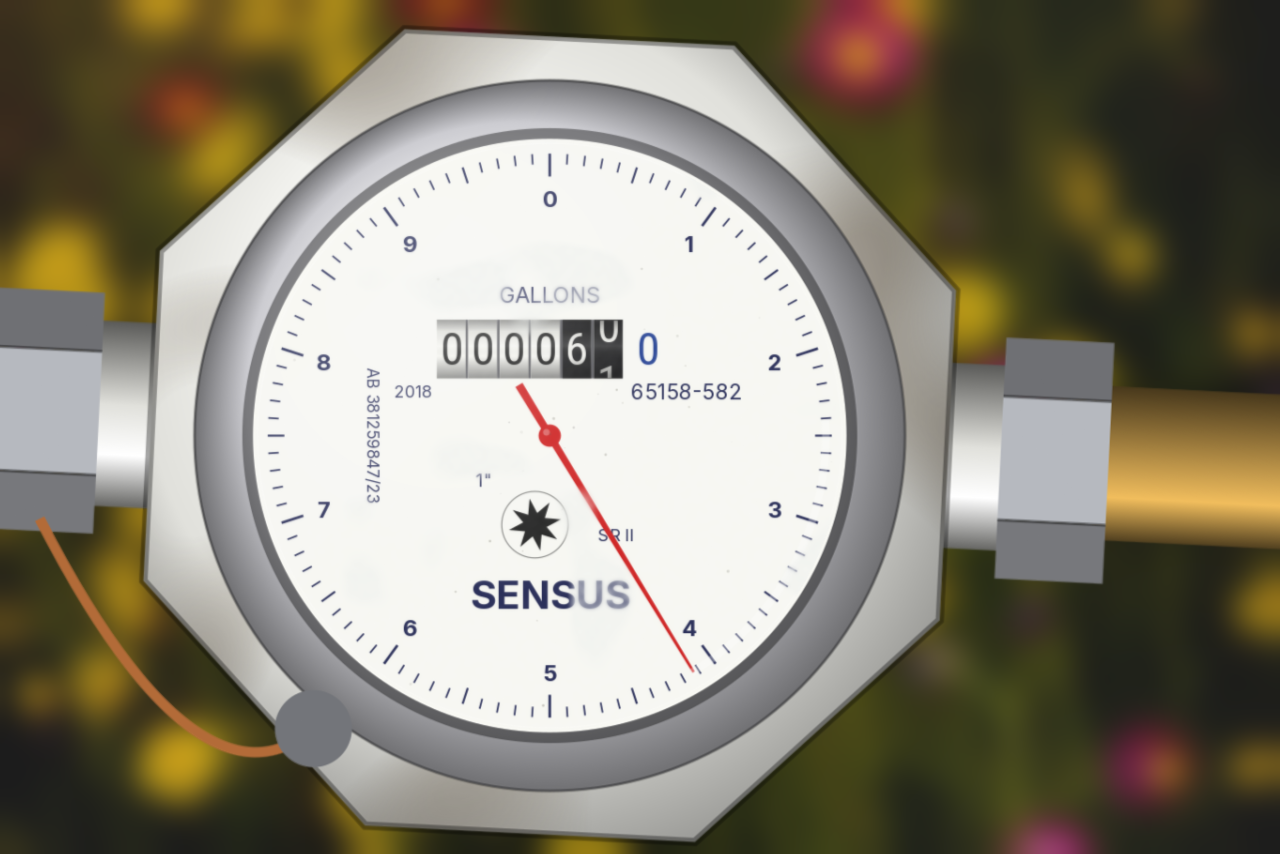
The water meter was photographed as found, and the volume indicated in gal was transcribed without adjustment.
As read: 604.1 gal
